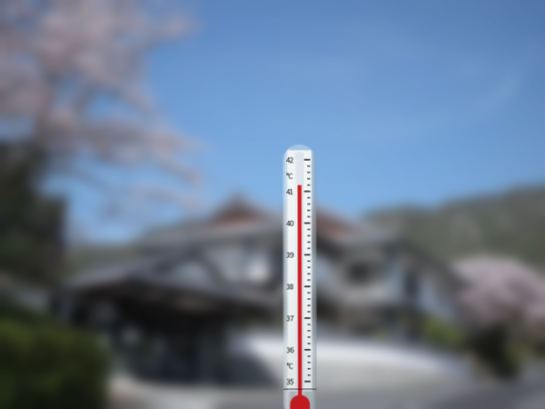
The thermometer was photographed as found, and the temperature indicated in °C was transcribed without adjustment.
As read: 41.2 °C
